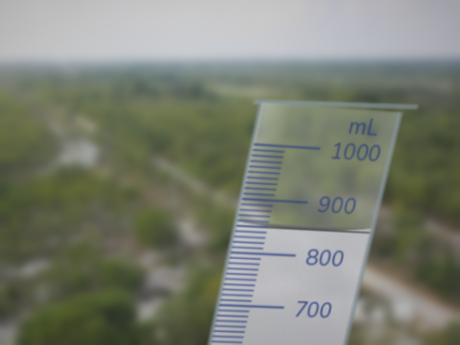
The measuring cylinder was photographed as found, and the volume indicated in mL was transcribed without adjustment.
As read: 850 mL
